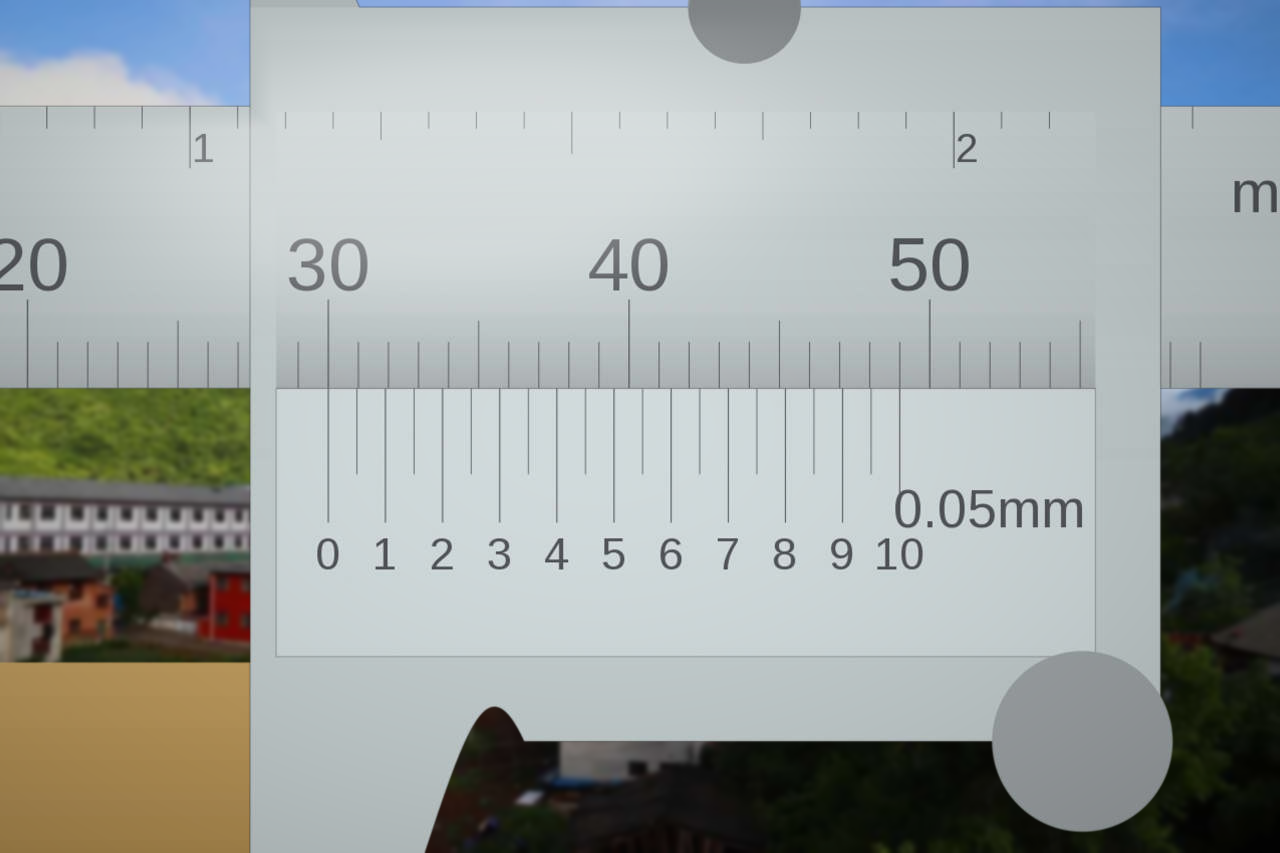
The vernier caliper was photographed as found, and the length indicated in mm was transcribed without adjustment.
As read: 30.00 mm
